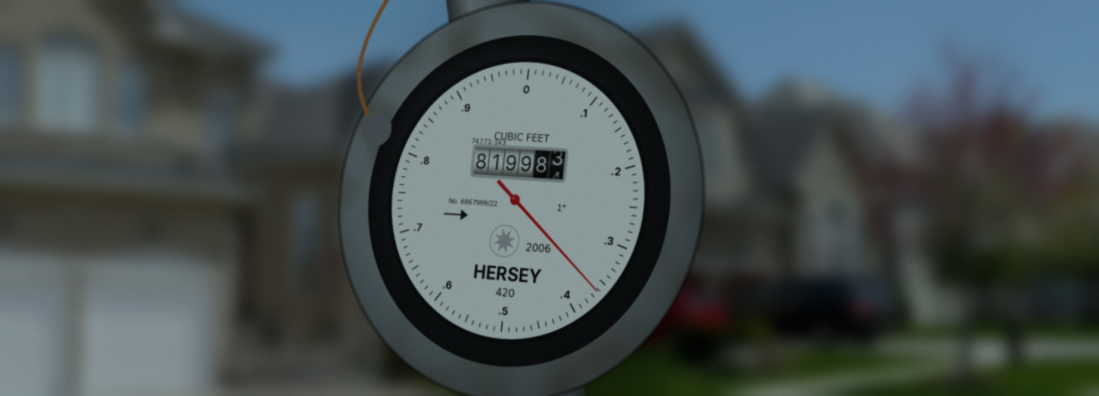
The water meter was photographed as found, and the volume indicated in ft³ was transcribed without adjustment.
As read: 819983.36 ft³
